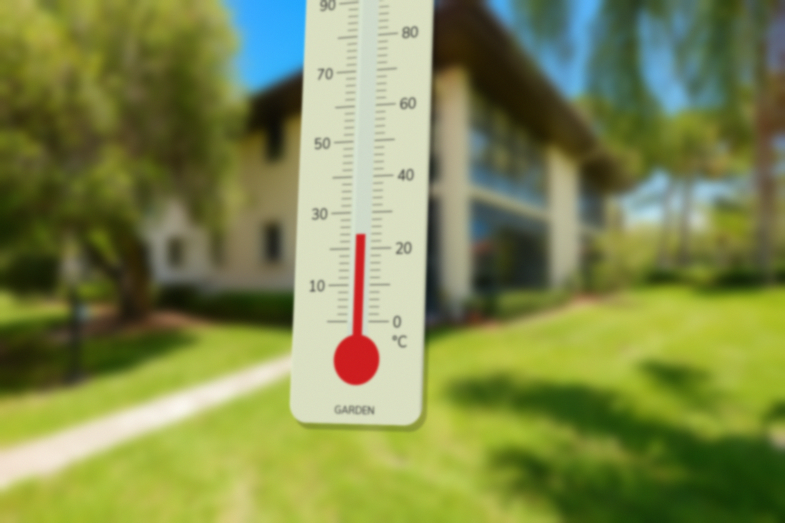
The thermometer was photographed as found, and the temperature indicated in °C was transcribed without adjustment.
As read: 24 °C
